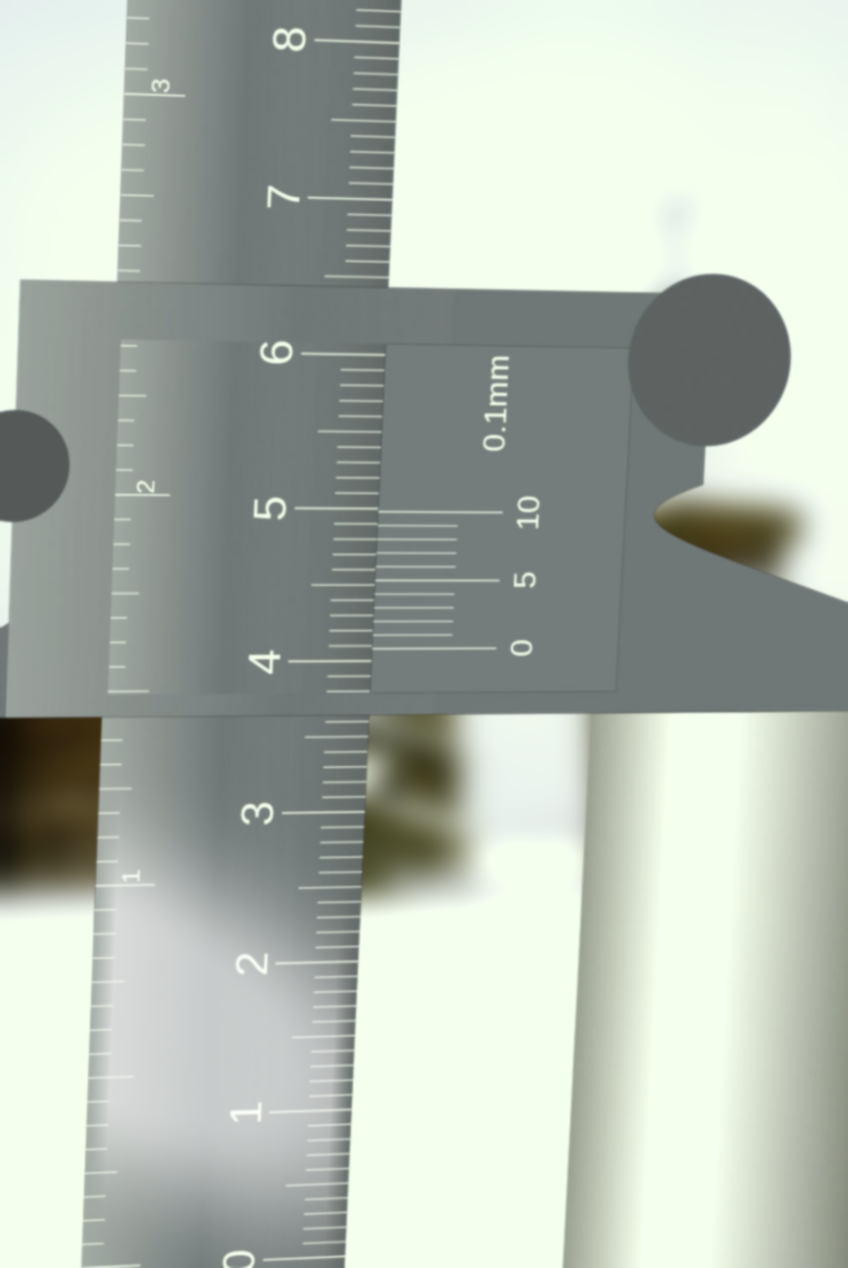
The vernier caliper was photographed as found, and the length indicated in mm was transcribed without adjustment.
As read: 40.8 mm
